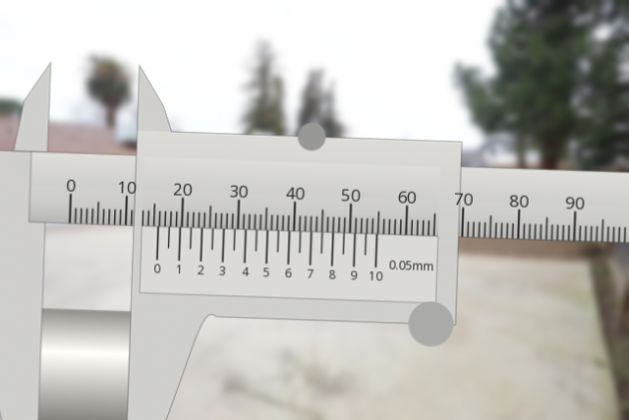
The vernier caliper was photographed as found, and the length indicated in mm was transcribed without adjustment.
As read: 15.8 mm
